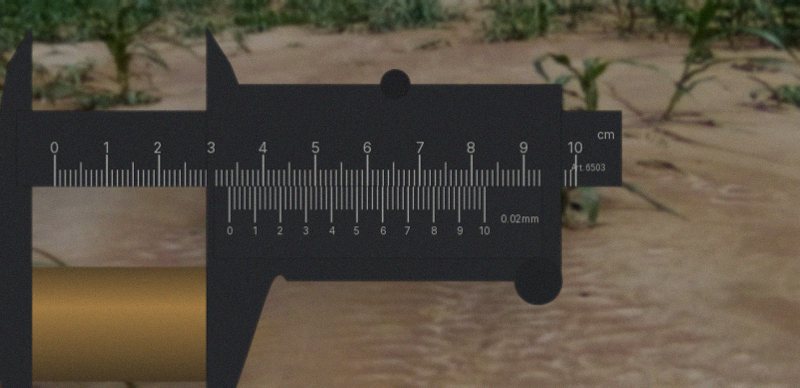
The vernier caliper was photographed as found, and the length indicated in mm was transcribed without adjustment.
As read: 33.5 mm
